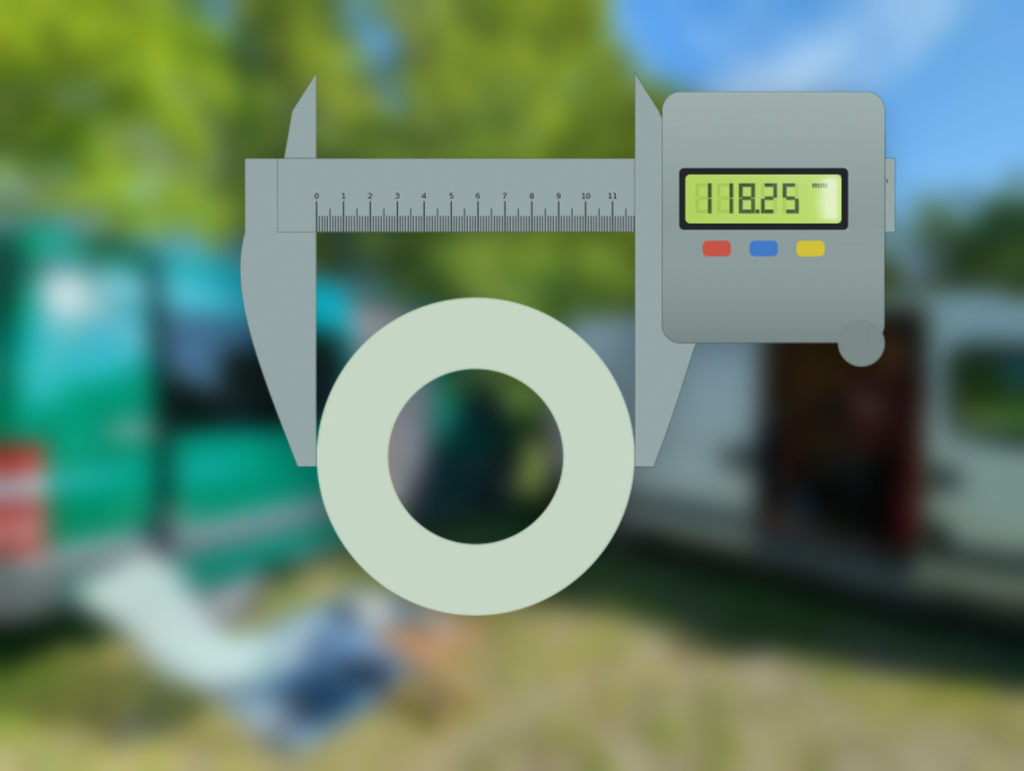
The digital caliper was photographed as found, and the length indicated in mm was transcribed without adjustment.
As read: 118.25 mm
